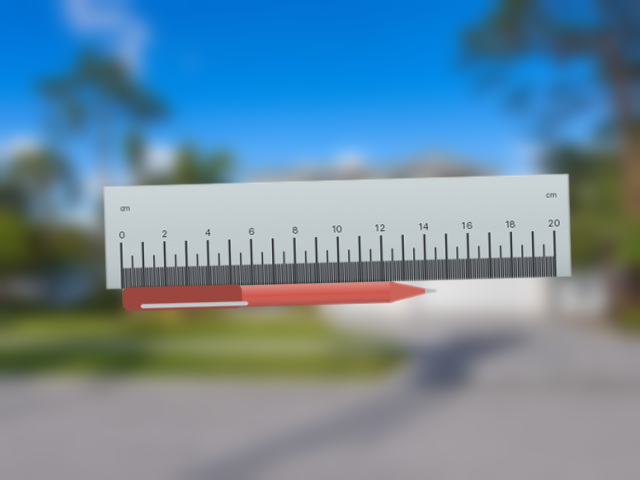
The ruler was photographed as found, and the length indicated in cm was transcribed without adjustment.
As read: 14.5 cm
